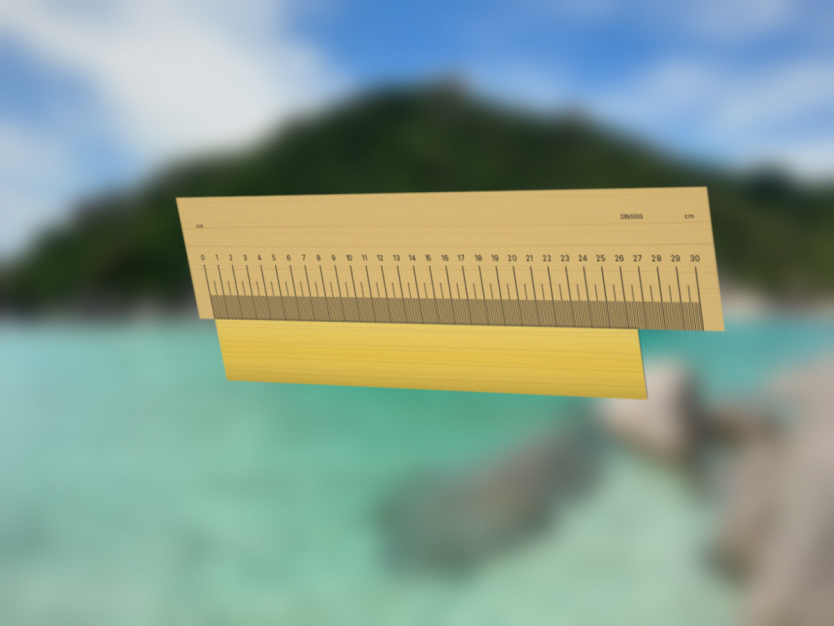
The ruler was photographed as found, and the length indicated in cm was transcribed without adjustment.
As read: 26.5 cm
